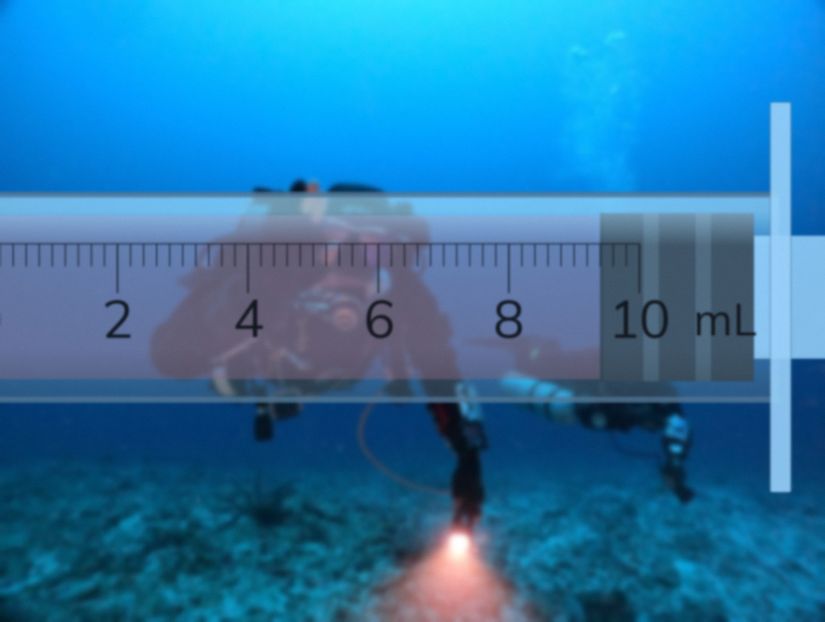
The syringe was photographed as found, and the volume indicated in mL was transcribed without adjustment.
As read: 9.4 mL
